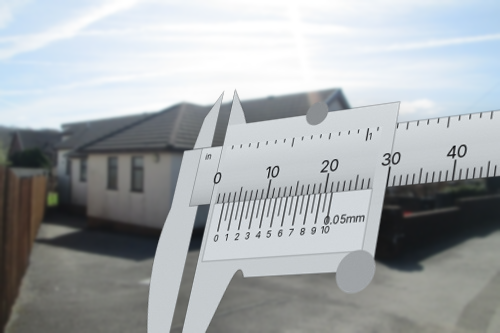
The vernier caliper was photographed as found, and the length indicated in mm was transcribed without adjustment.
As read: 2.2 mm
